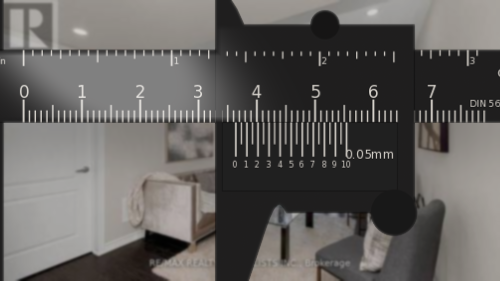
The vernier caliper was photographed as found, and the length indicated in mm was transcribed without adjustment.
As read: 36.4 mm
